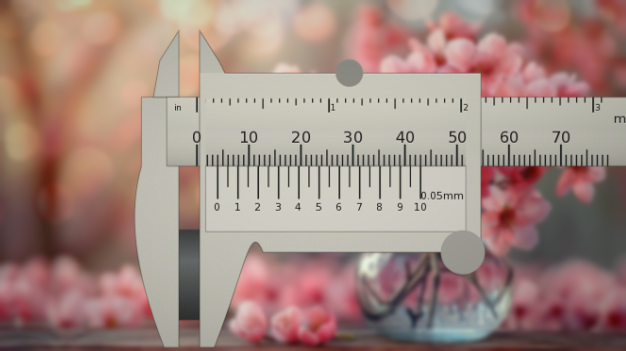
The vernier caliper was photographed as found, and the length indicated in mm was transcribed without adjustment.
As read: 4.0 mm
